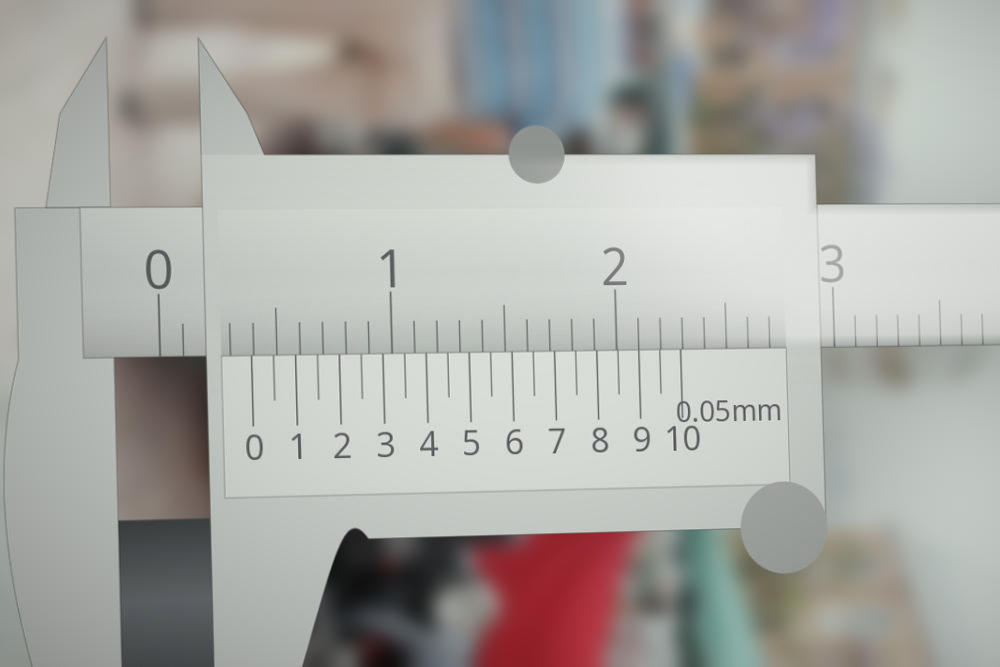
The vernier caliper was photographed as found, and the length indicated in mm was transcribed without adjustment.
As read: 3.9 mm
